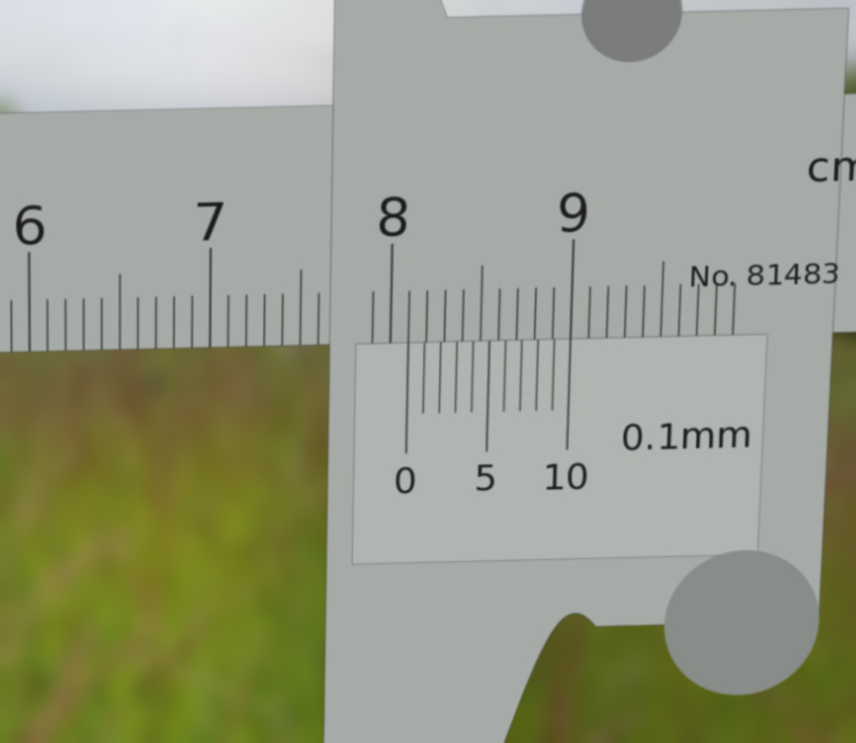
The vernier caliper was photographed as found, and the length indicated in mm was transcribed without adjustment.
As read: 81.0 mm
